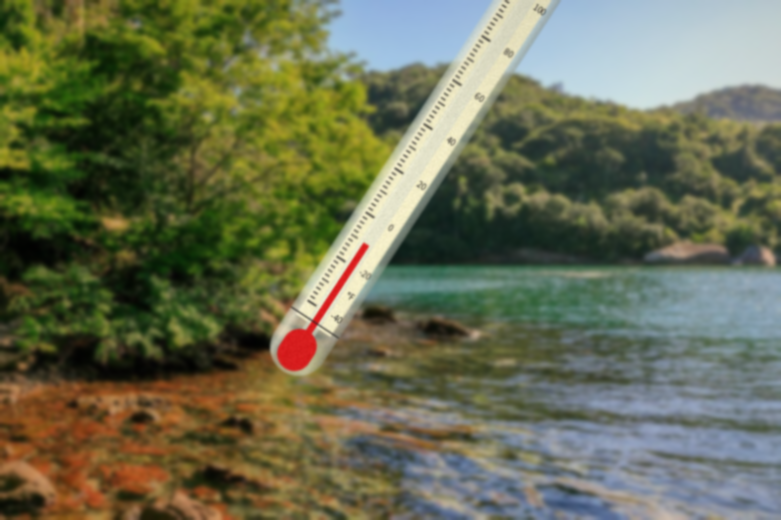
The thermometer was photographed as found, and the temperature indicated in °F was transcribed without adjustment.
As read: -10 °F
